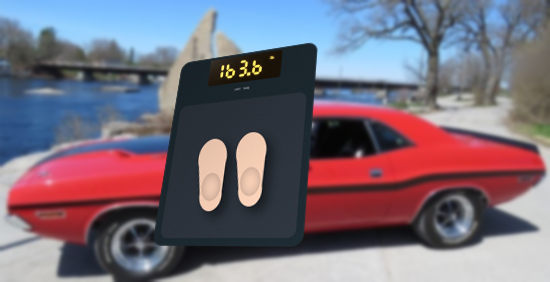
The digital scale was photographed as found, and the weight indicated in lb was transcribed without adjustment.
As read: 163.6 lb
